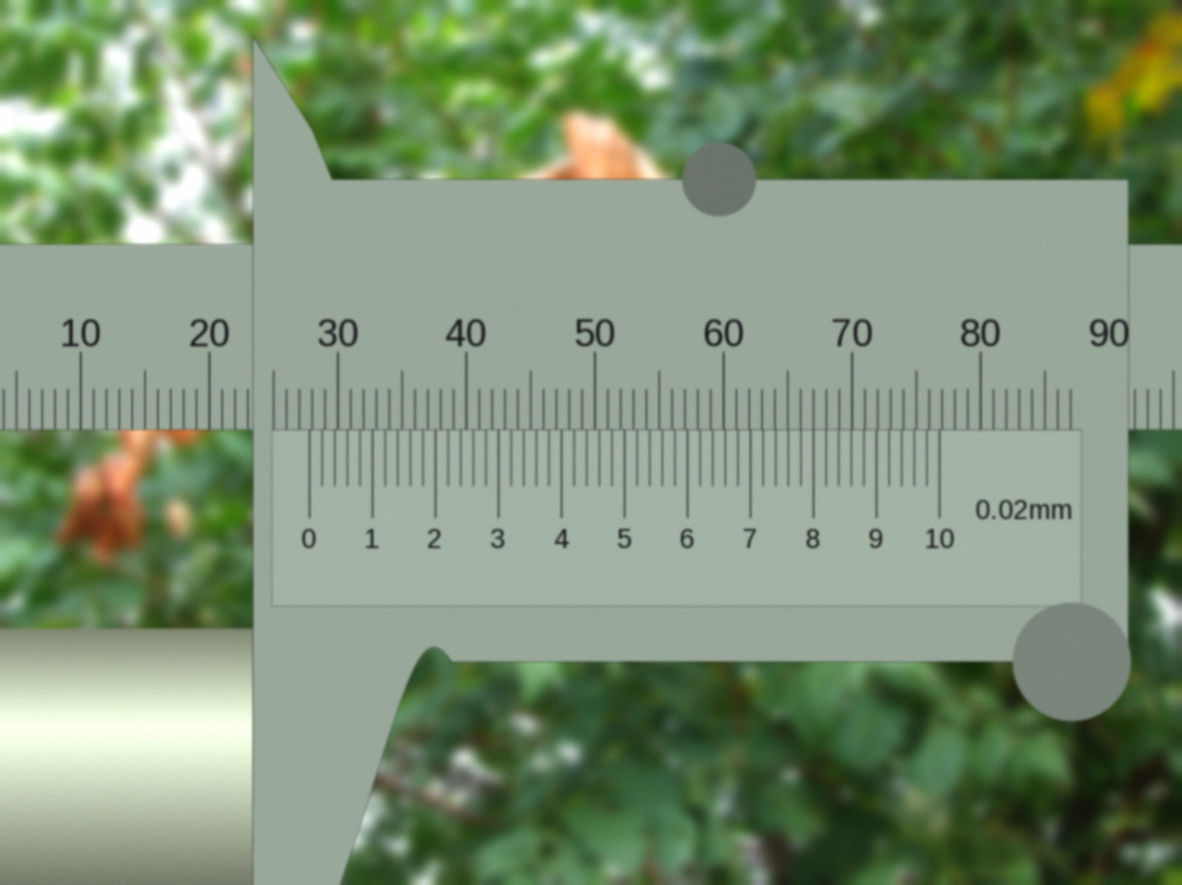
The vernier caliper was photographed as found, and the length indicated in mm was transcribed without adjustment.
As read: 27.8 mm
